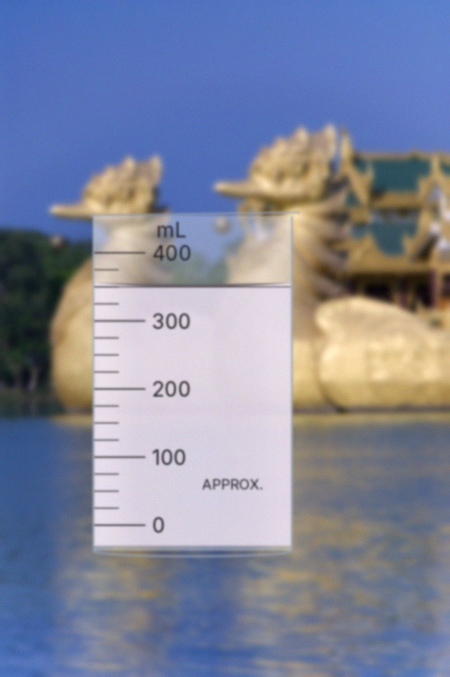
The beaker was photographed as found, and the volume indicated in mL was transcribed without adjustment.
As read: 350 mL
